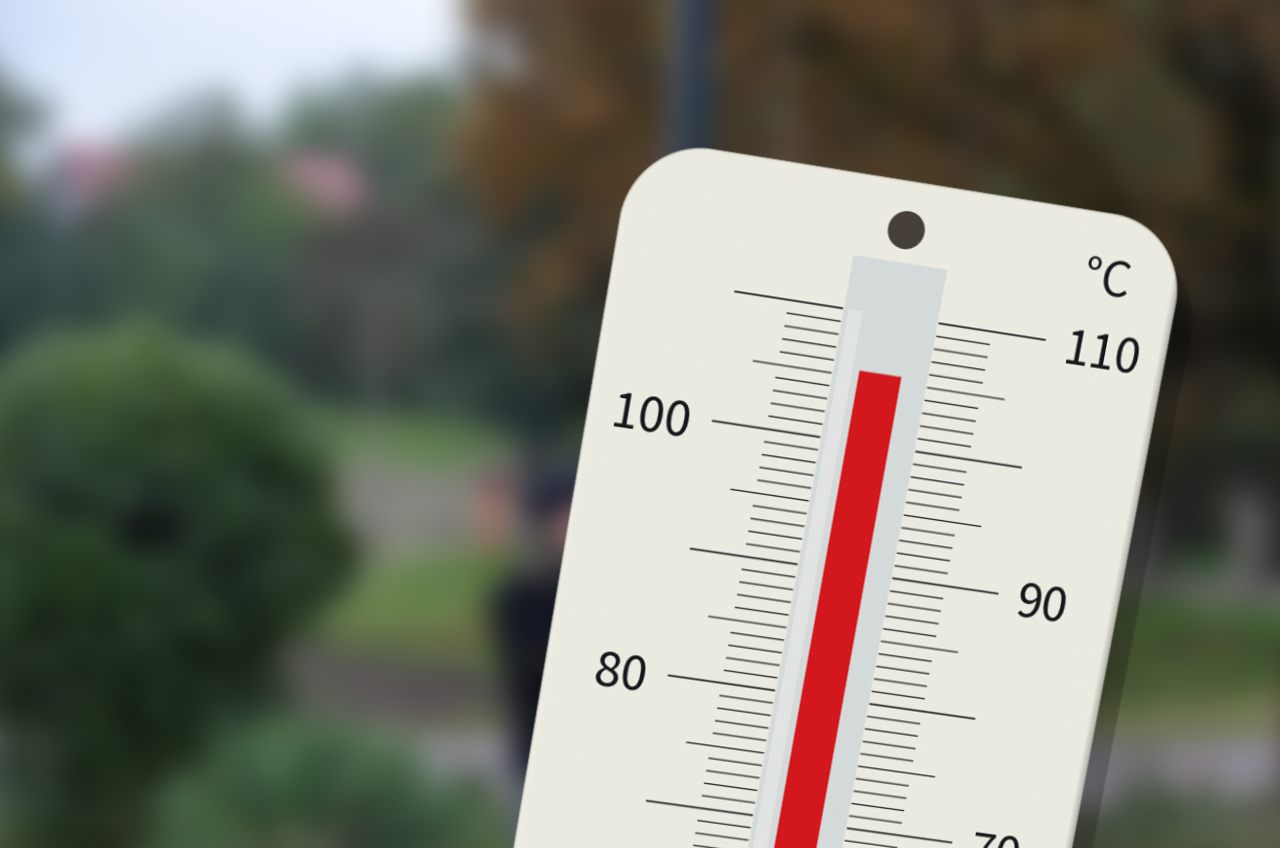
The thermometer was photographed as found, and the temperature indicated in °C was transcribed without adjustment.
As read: 105.5 °C
